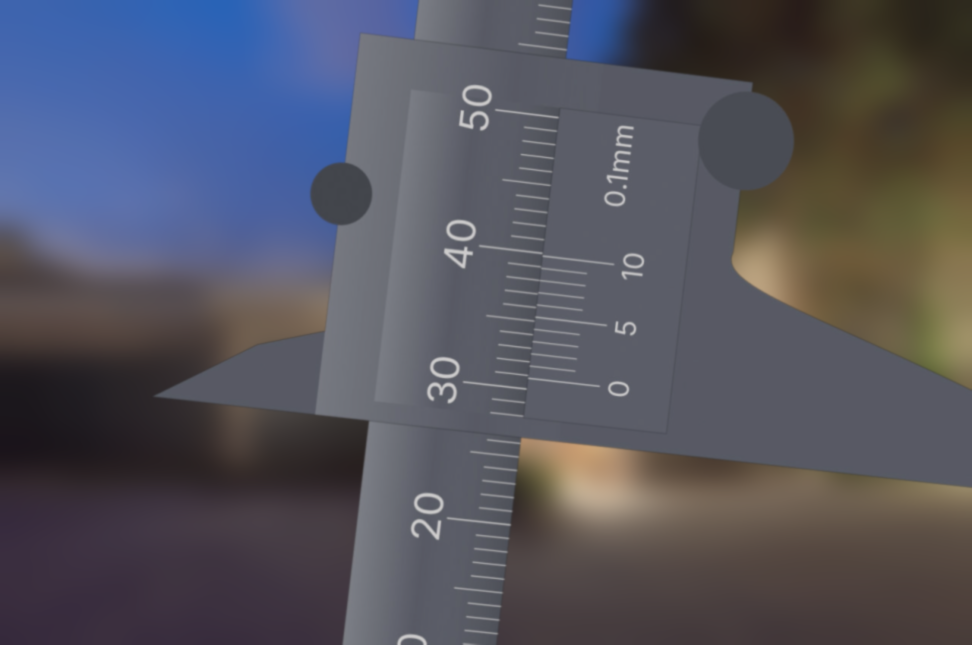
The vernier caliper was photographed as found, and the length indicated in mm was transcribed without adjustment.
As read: 30.8 mm
